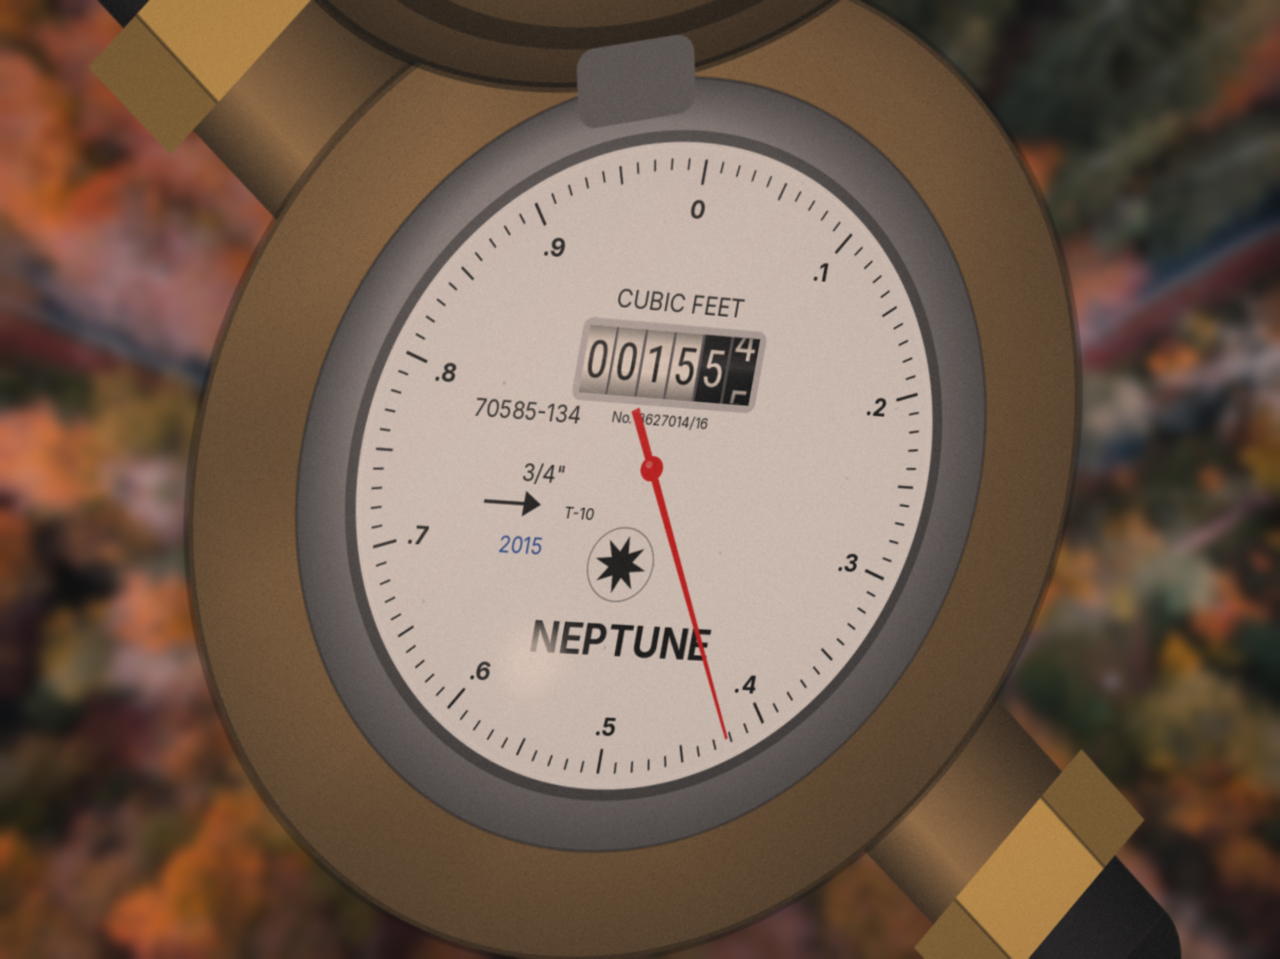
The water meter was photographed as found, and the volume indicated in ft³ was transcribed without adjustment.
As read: 1554.42 ft³
